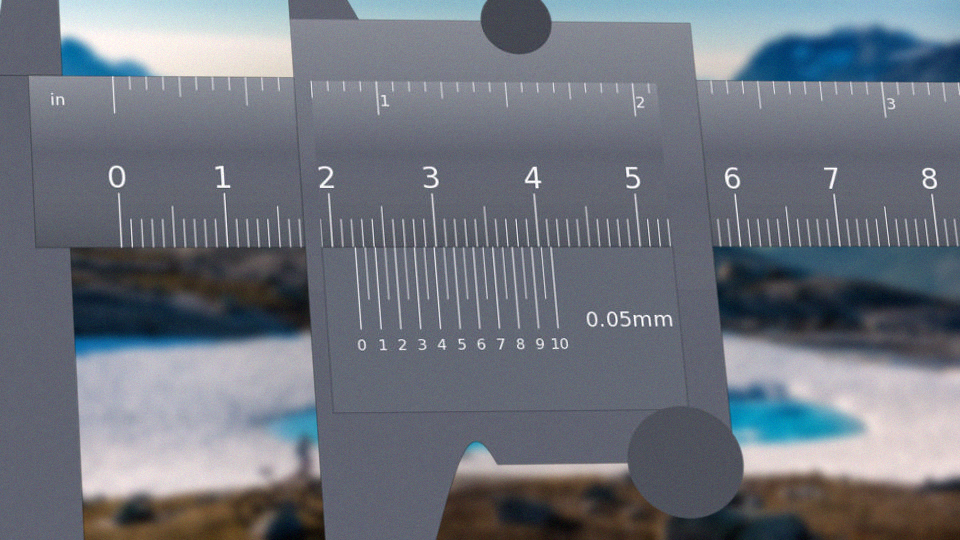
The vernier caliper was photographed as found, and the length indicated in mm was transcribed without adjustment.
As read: 22.2 mm
